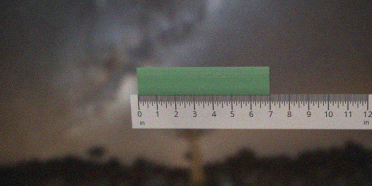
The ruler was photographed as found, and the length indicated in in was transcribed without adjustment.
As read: 7 in
